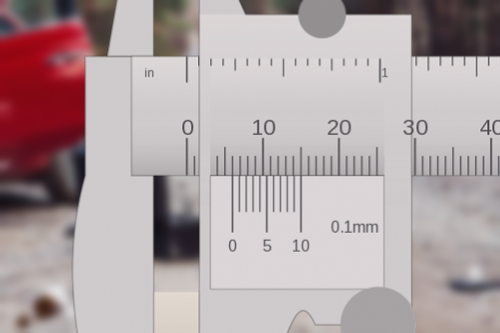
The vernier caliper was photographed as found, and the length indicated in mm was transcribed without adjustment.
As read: 6.0 mm
